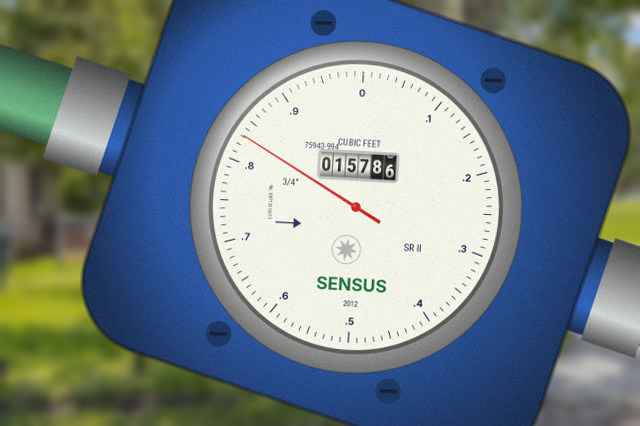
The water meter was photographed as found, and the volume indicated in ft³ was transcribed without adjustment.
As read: 15785.83 ft³
